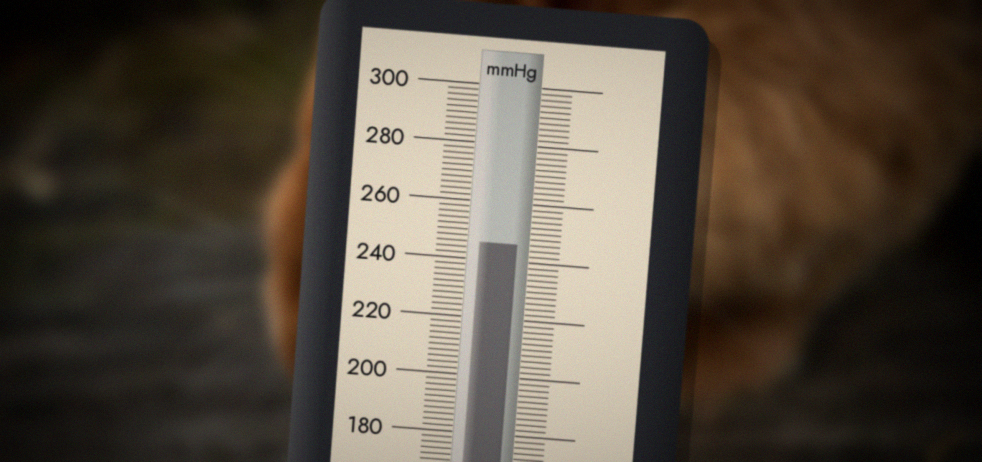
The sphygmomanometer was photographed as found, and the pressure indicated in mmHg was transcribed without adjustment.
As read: 246 mmHg
